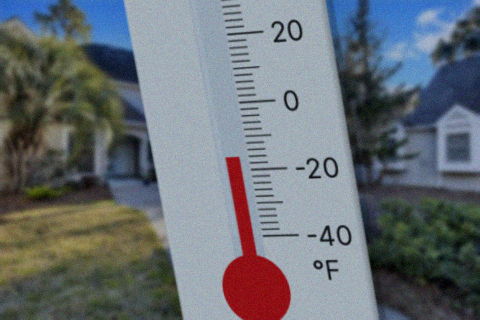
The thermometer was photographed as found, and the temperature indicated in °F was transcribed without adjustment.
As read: -16 °F
